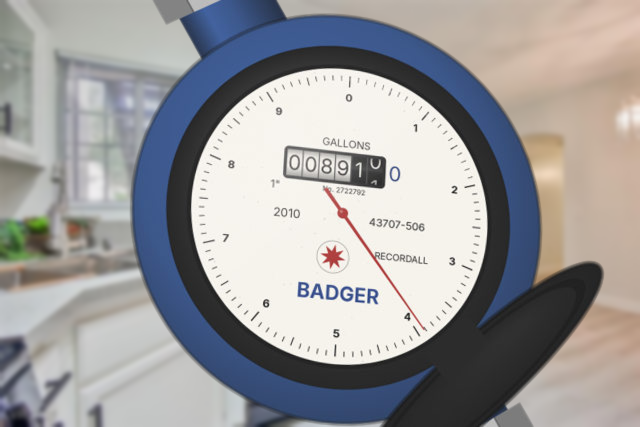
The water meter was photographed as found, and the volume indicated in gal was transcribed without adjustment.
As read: 89103.9 gal
